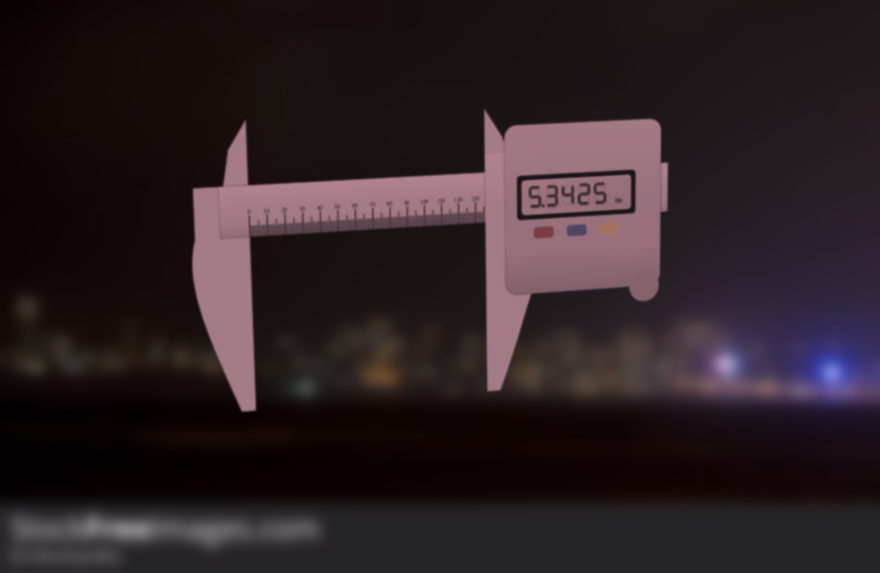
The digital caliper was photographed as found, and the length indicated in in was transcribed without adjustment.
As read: 5.3425 in
